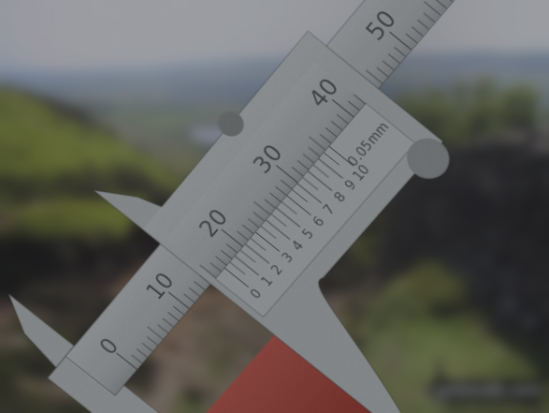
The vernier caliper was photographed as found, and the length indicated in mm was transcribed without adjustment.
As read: 16.6 mm
